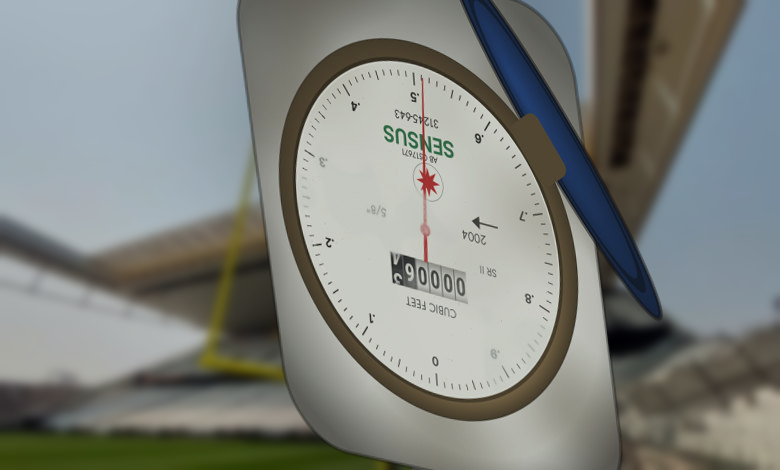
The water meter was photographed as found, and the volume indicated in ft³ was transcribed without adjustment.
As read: 63.51 ft³
